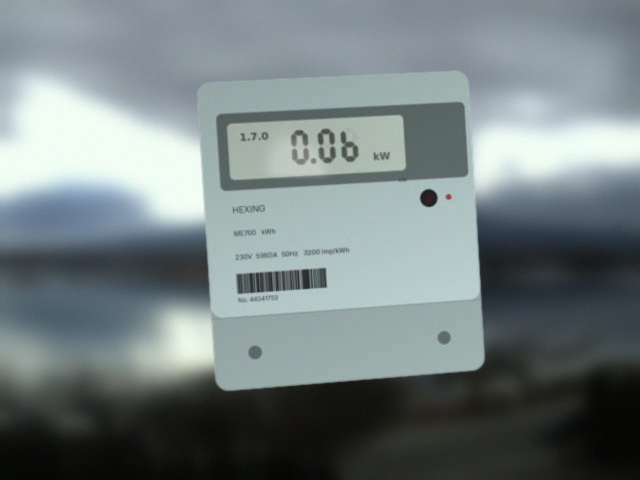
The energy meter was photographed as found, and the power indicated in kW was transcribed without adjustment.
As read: 0.06 kW
